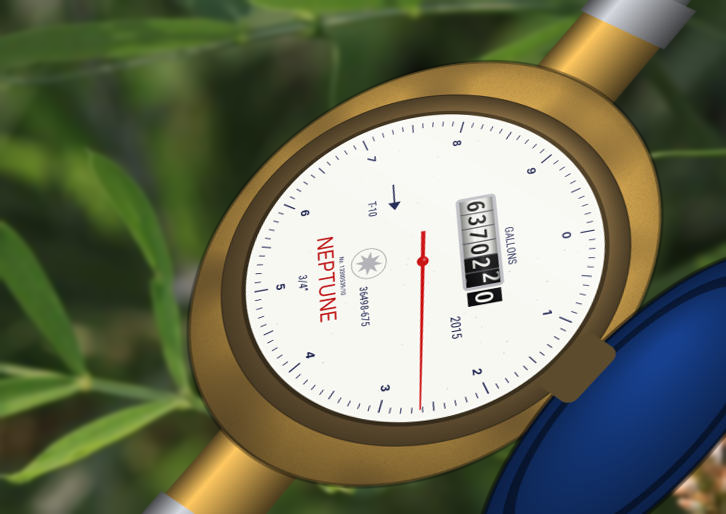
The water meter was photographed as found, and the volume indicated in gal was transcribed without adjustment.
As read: 6370222.6 gal
